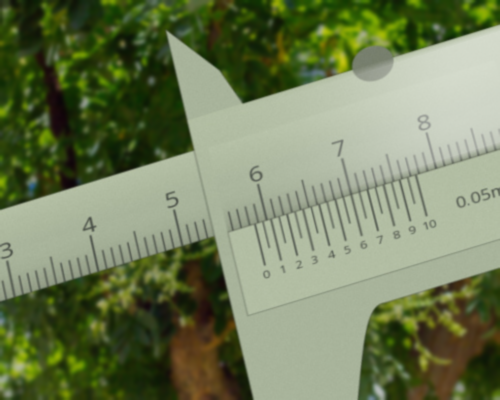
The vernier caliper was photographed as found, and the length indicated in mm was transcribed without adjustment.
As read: 58.6 mm
